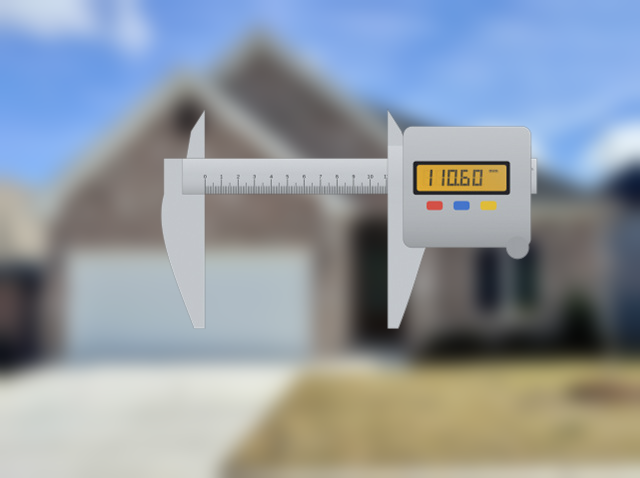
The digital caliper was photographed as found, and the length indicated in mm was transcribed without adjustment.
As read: 110.60 mm
